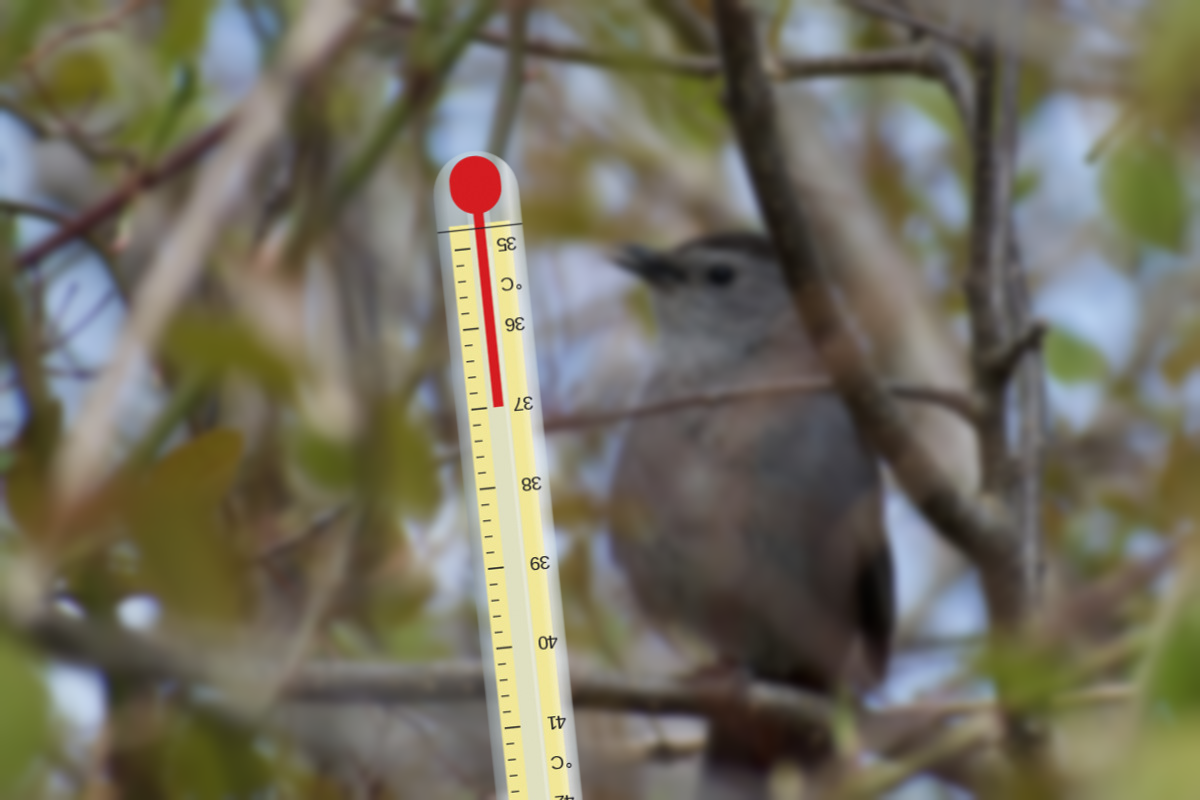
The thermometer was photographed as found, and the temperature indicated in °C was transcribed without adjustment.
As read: 37 °C
